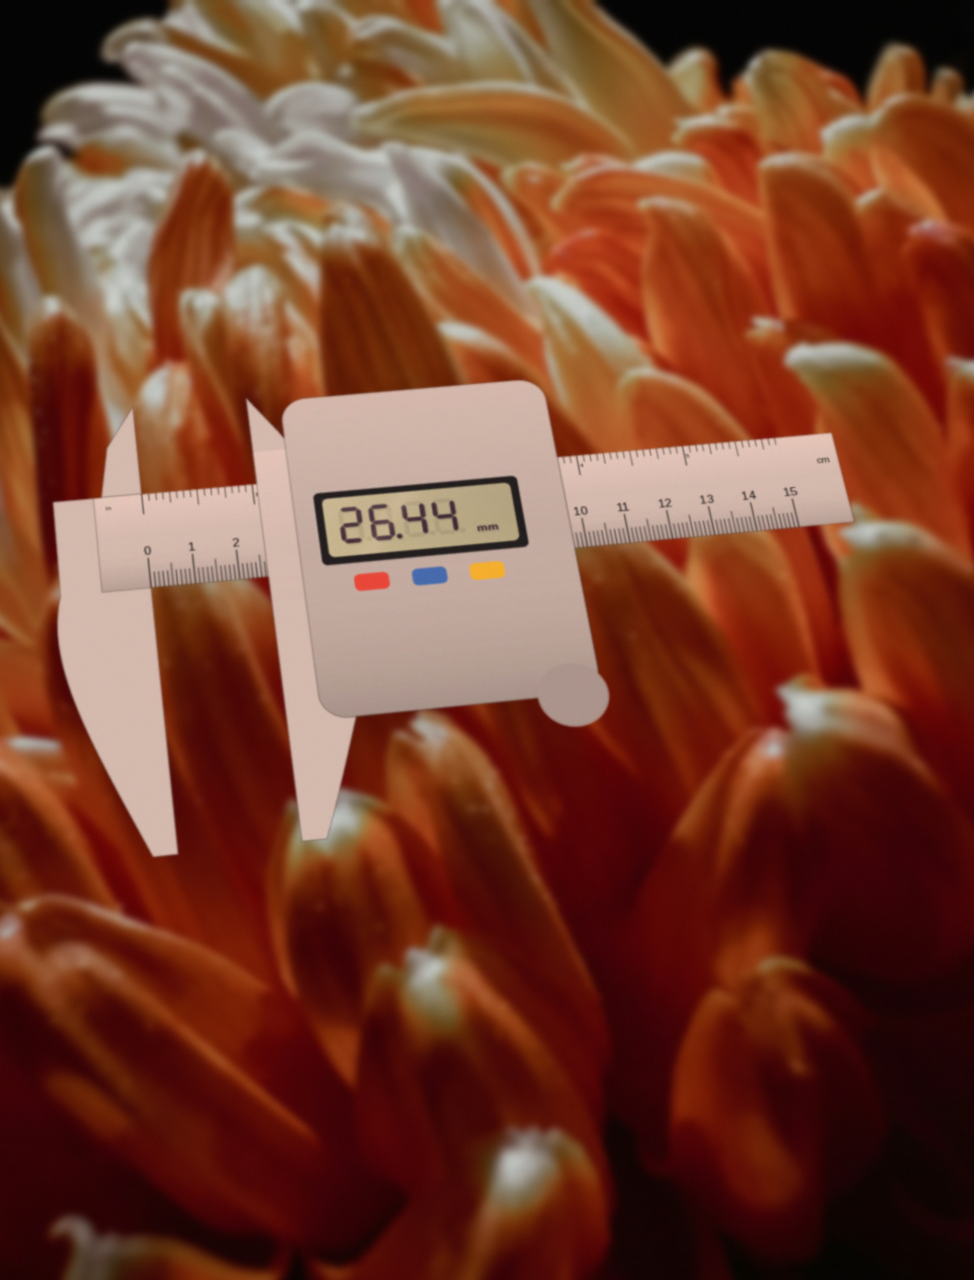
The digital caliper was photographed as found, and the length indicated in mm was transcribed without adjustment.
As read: 26.44 mm
